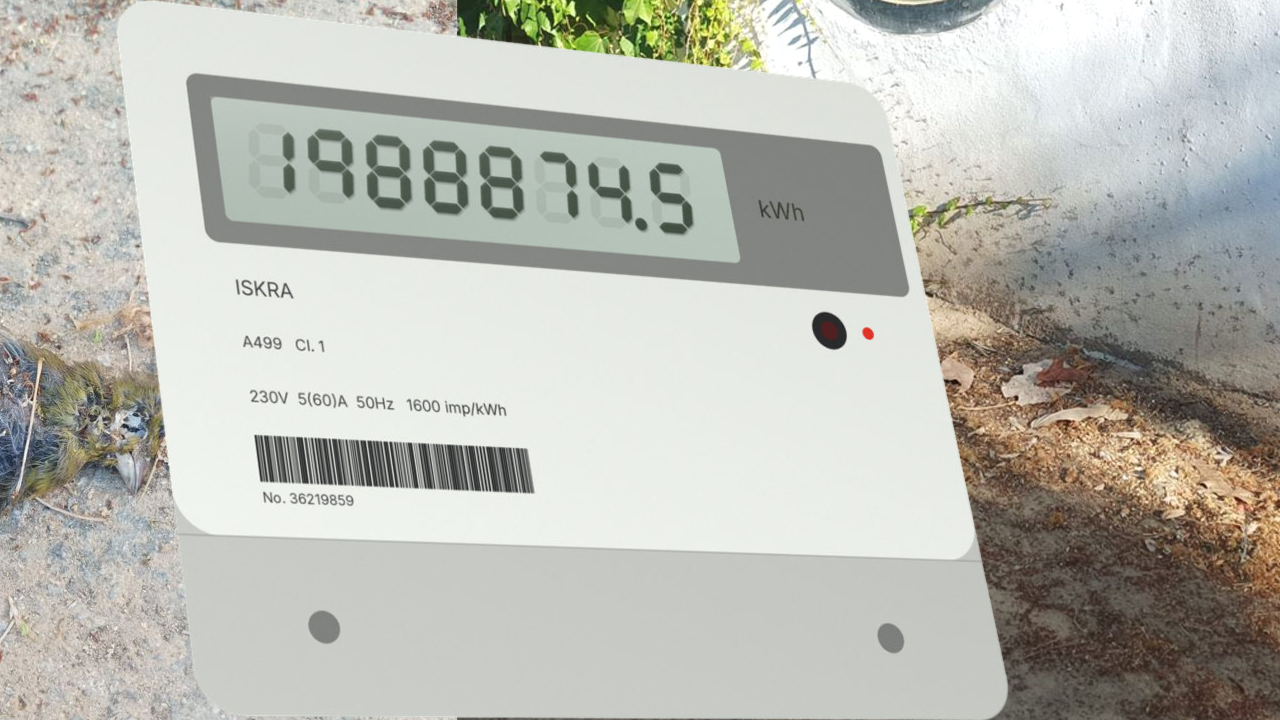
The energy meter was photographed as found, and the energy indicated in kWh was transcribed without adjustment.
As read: 1988874.5 kWh
